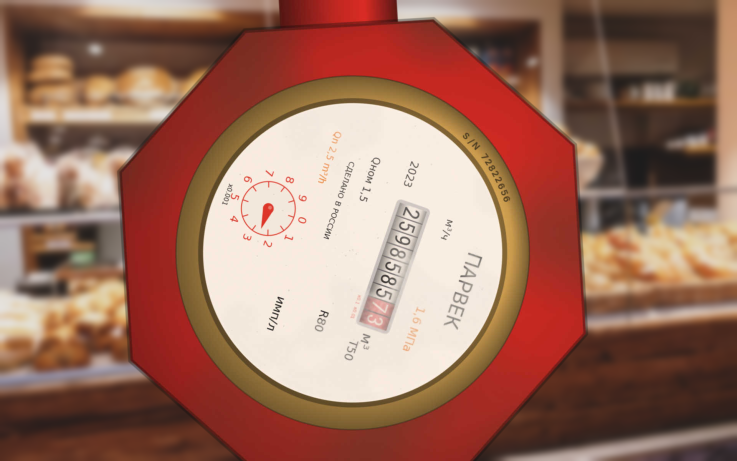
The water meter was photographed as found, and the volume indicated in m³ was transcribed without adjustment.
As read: 2598585.732 m³
